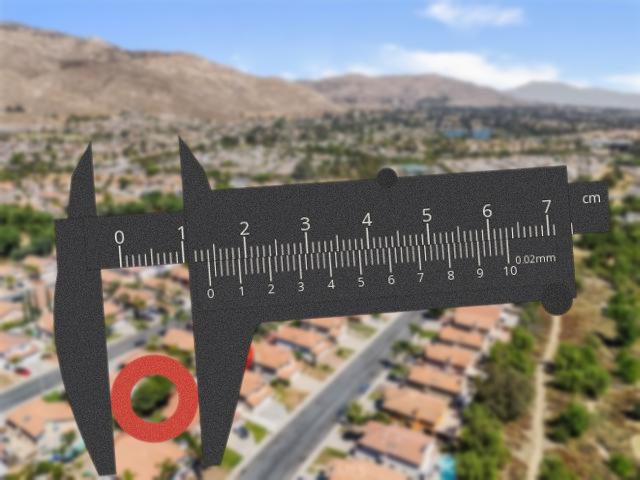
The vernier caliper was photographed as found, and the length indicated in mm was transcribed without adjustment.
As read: 14.0 mm
